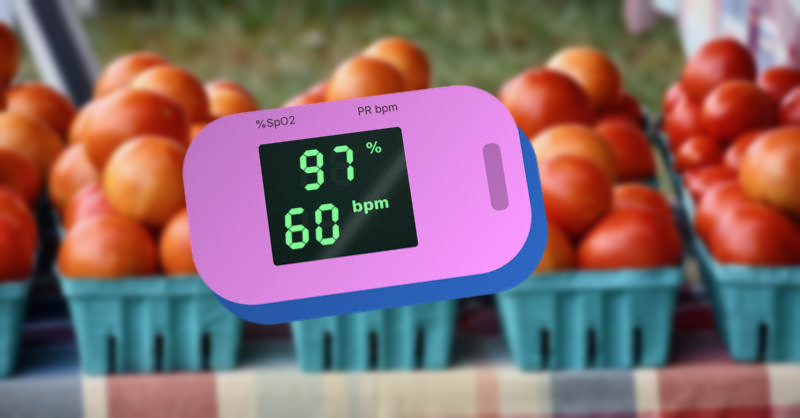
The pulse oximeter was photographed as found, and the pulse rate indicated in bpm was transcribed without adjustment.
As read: 60 bpm
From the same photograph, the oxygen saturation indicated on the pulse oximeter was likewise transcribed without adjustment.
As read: 97 %
